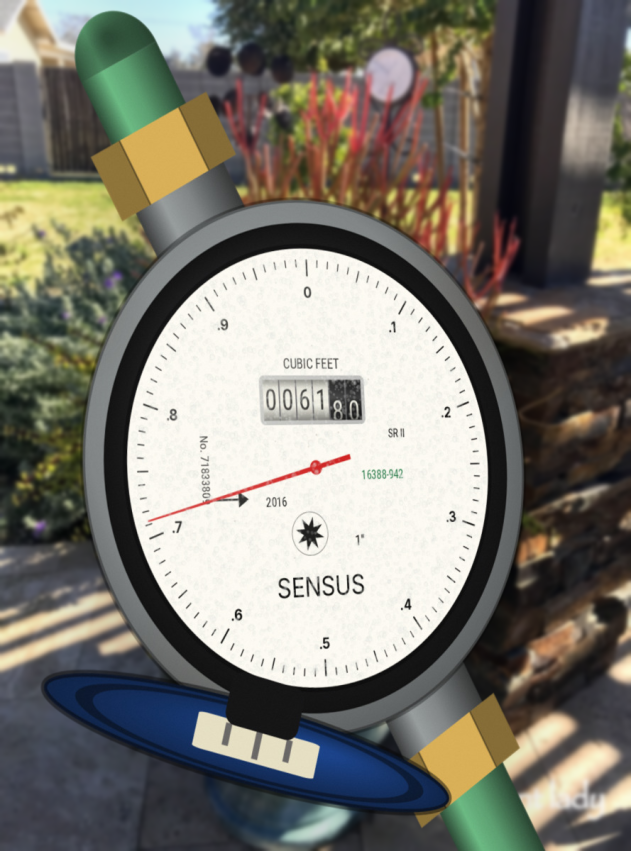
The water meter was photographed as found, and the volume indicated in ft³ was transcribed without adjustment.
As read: 6179.71 ft³
